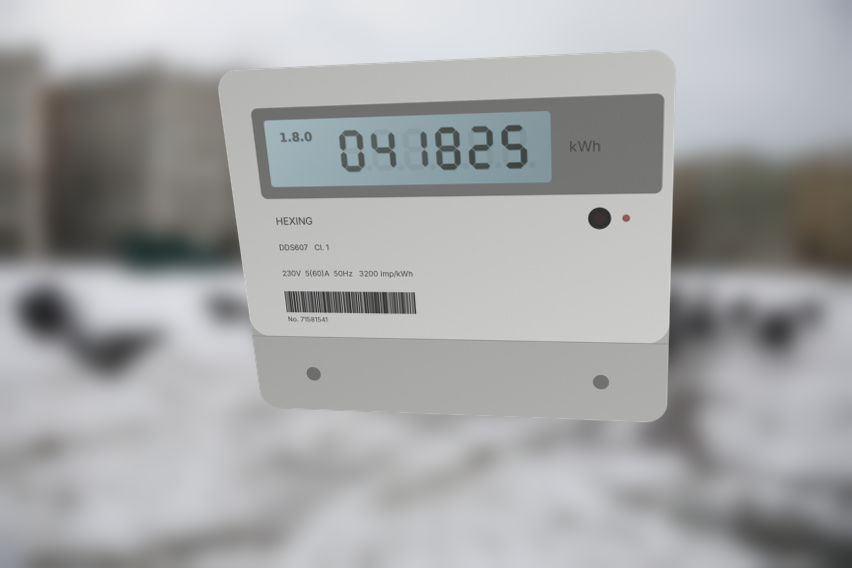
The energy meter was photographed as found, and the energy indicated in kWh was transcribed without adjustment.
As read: 41825 kWh
